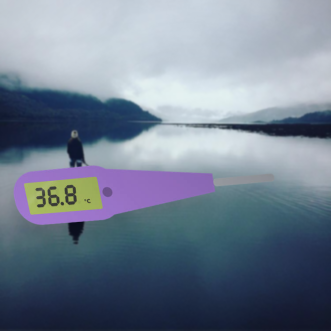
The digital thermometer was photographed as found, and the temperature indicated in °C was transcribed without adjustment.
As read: 36.8 °C
